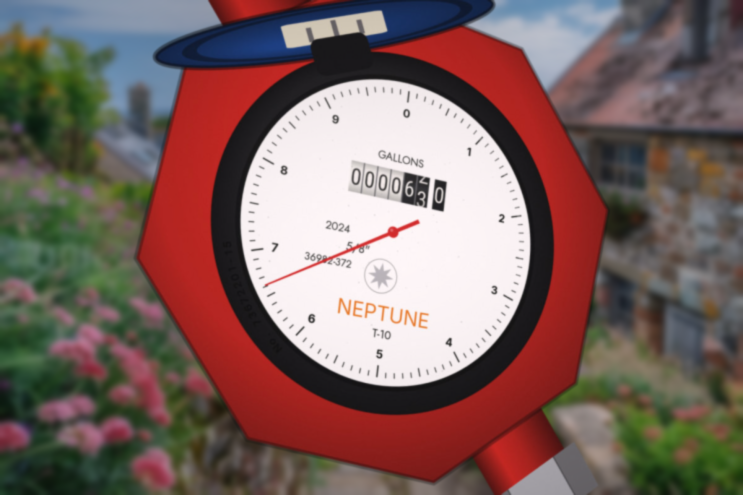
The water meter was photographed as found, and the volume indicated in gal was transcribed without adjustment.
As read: 626.6 gal
